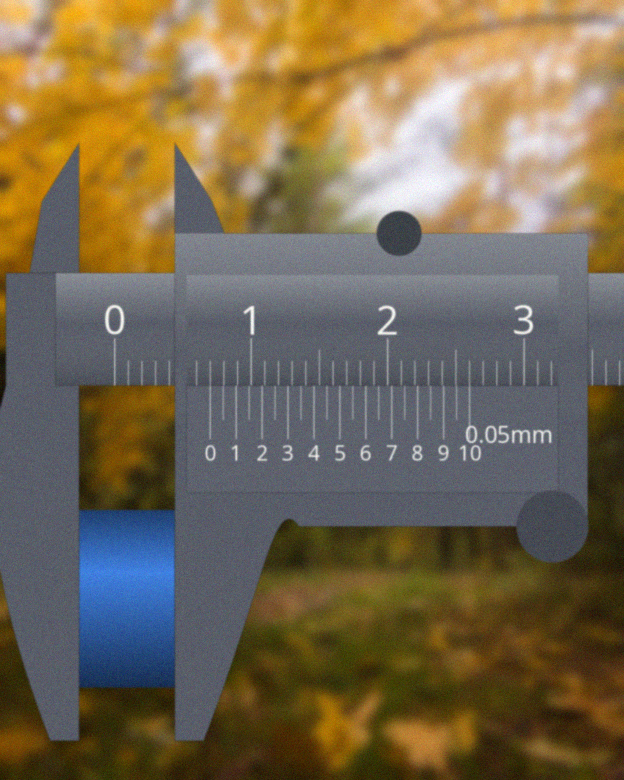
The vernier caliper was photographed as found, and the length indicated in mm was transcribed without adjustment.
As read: 7.0 mm
